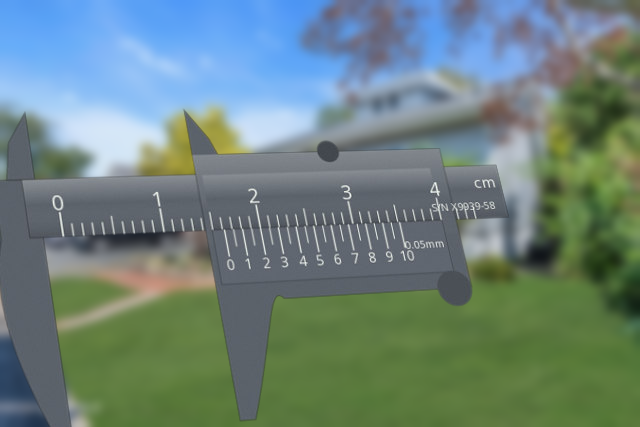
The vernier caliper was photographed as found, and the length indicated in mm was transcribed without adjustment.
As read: 16.2 mm
